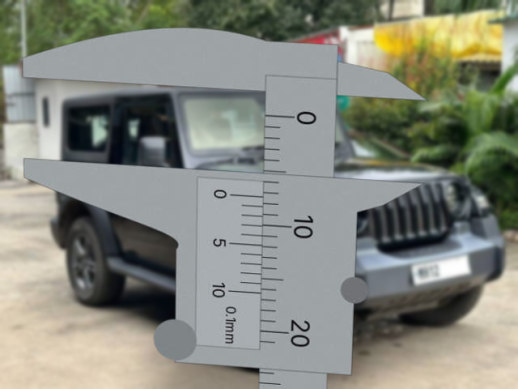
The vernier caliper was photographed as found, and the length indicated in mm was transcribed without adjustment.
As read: 7.4 mm
